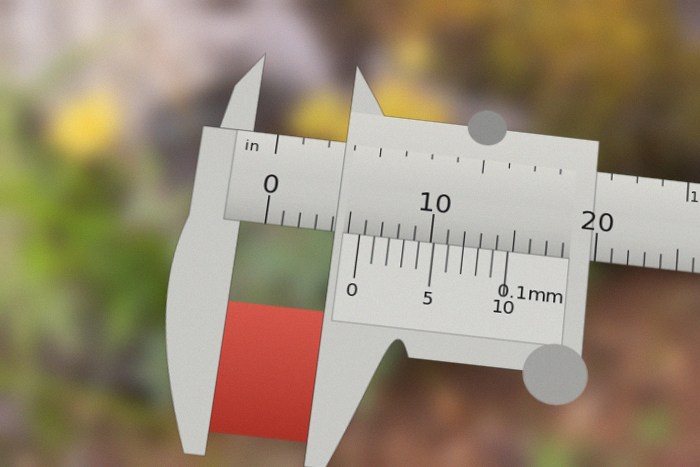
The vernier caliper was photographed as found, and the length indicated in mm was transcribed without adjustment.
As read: 5.7 mm
